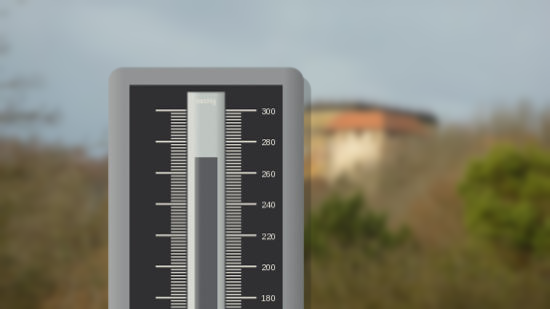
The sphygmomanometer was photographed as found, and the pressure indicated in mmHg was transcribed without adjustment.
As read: 270 mmHg
